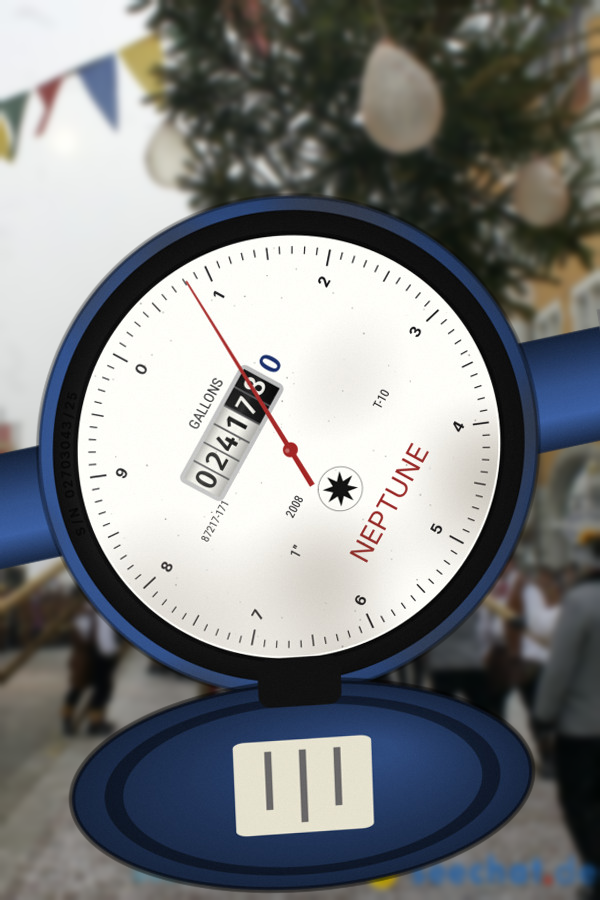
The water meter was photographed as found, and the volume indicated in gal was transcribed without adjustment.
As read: 241780.8 gal
